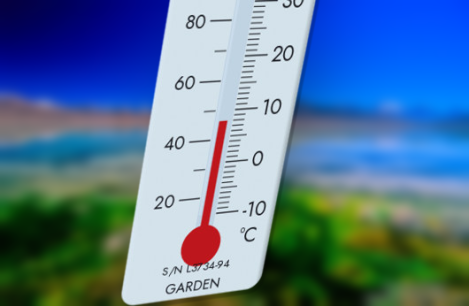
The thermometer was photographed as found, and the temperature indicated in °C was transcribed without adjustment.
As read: 8 °C
